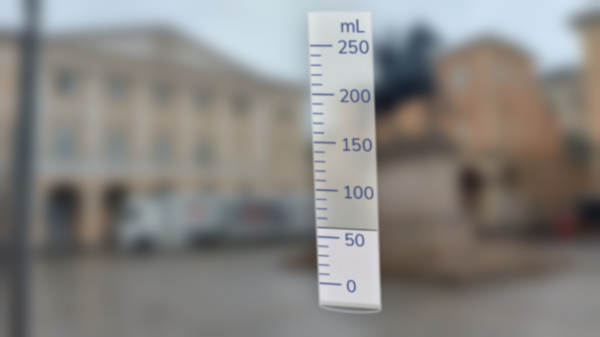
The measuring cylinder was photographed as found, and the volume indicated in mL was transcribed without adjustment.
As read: 60 mL
